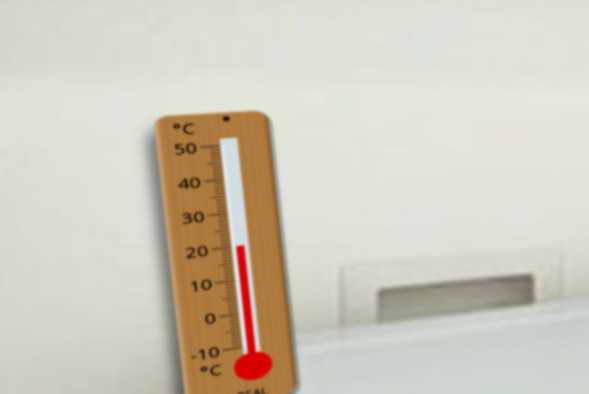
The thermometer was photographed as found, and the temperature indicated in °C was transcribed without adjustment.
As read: 20 °C
